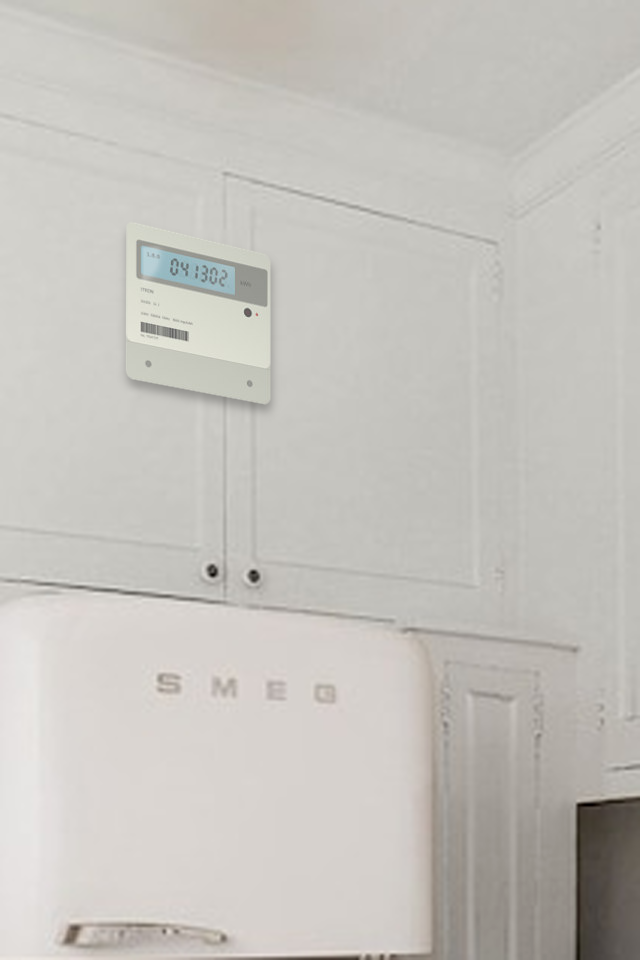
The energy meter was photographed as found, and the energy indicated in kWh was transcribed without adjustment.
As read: 41302 kWh
